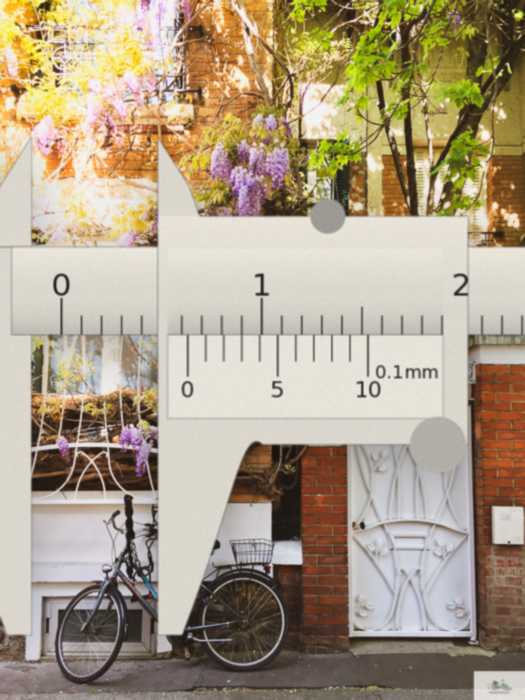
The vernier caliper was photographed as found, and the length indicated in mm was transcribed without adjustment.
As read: 6.3 mm
